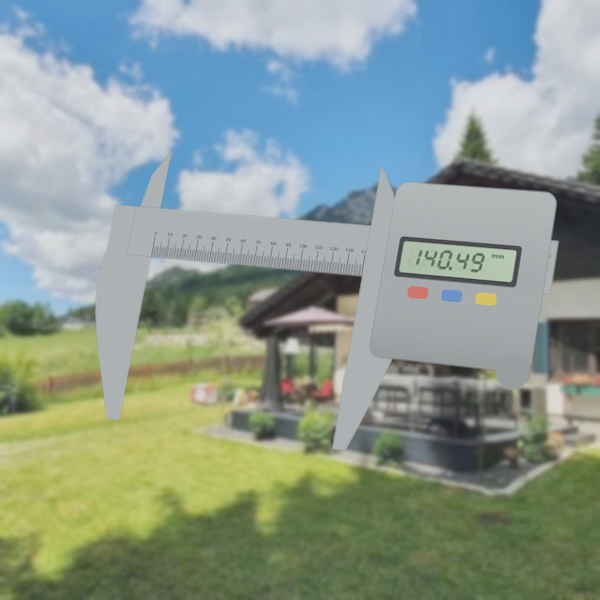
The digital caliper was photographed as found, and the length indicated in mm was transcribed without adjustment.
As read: 140.49 mm
